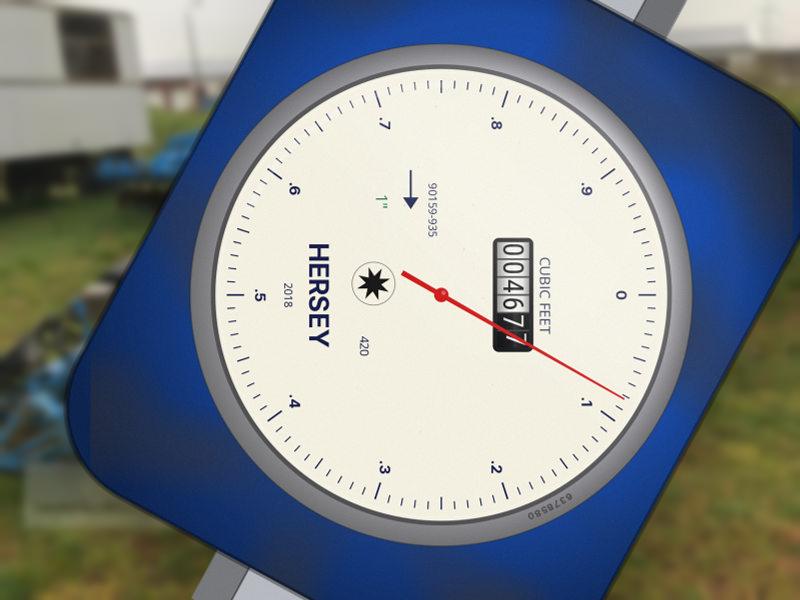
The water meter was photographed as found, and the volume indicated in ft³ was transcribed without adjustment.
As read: 4677.08 ft³
